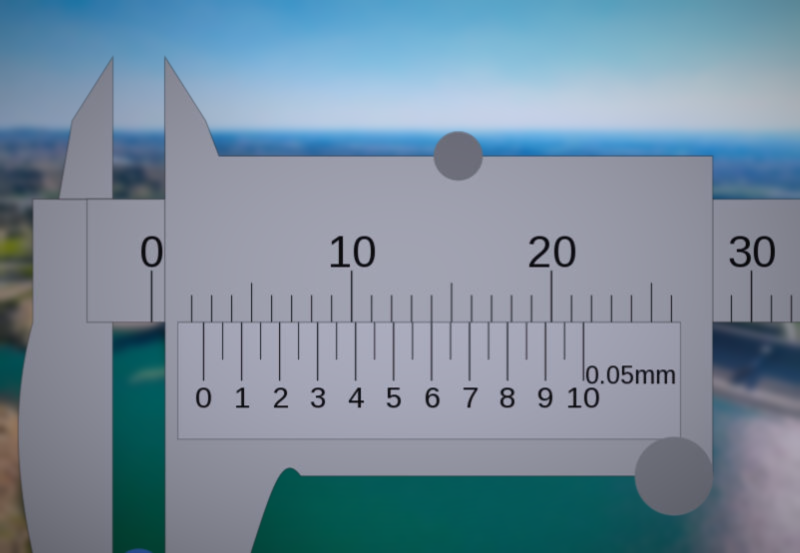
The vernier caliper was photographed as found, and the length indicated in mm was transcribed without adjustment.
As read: 2.6 mm
